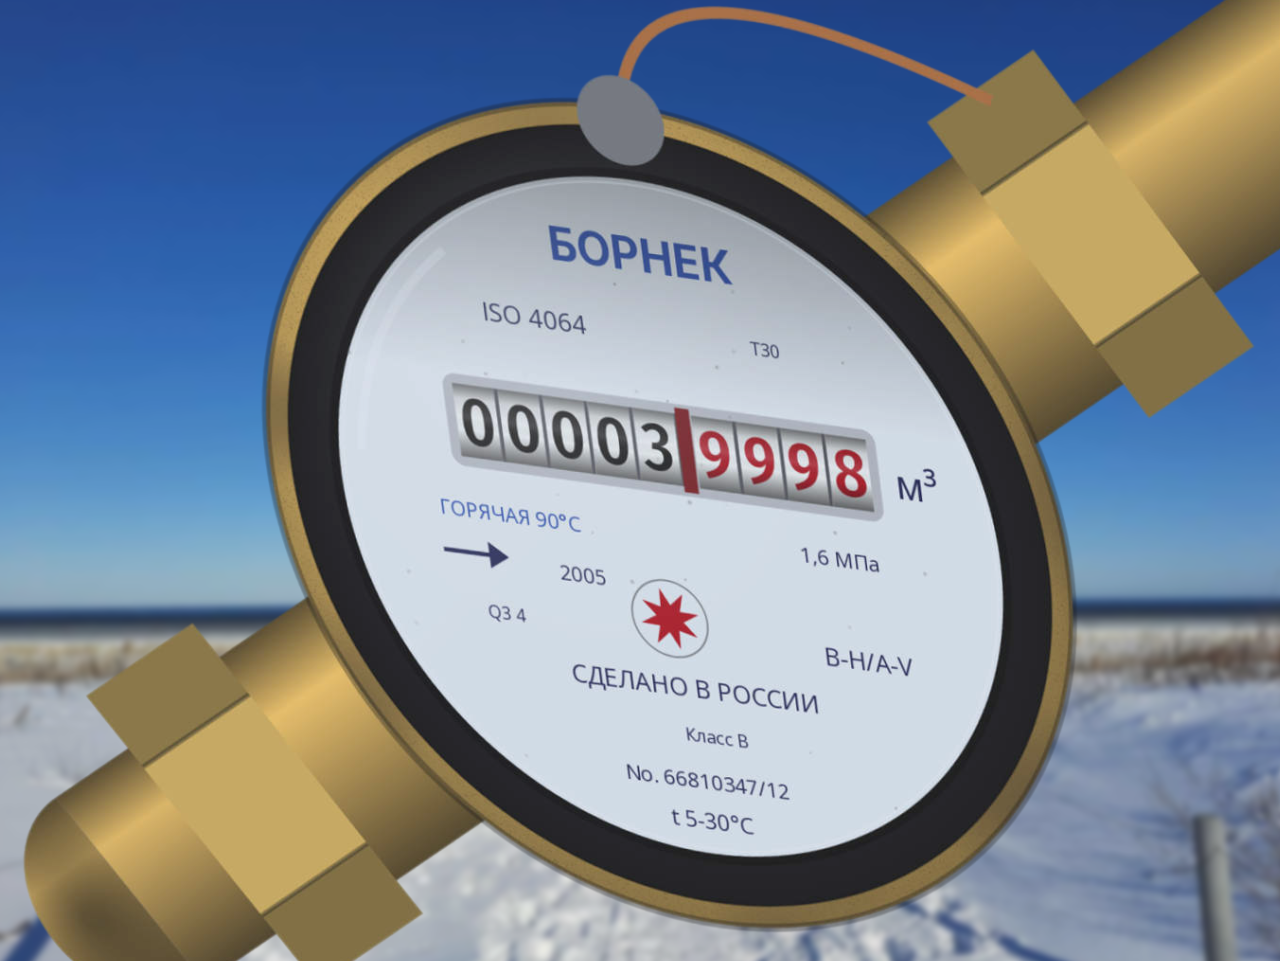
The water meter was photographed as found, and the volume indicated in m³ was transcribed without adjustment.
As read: 3.9998 m³
